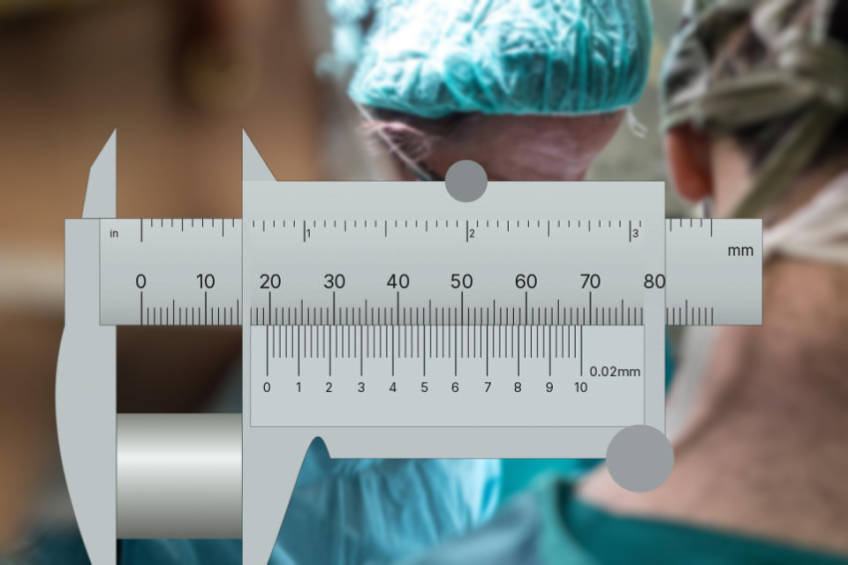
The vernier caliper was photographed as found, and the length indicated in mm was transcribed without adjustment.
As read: 19.6 mm
